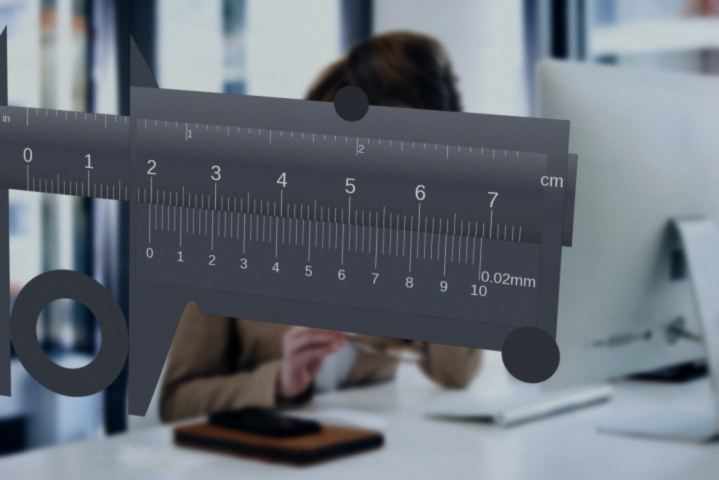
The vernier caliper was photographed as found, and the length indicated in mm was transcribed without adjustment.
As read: 19.8 mm
